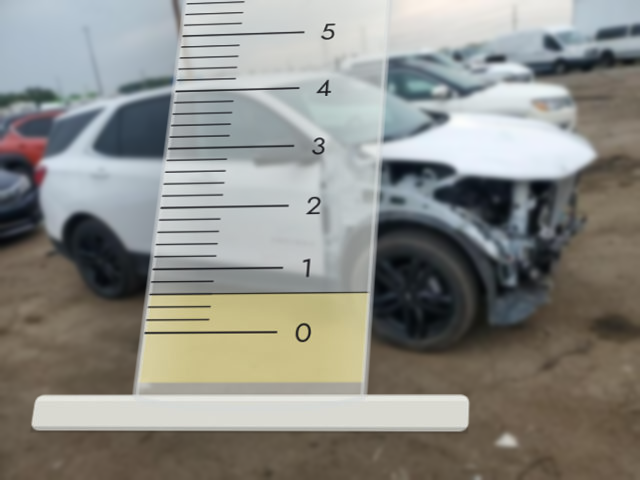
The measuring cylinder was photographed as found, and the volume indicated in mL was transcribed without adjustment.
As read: 0.6 mL
